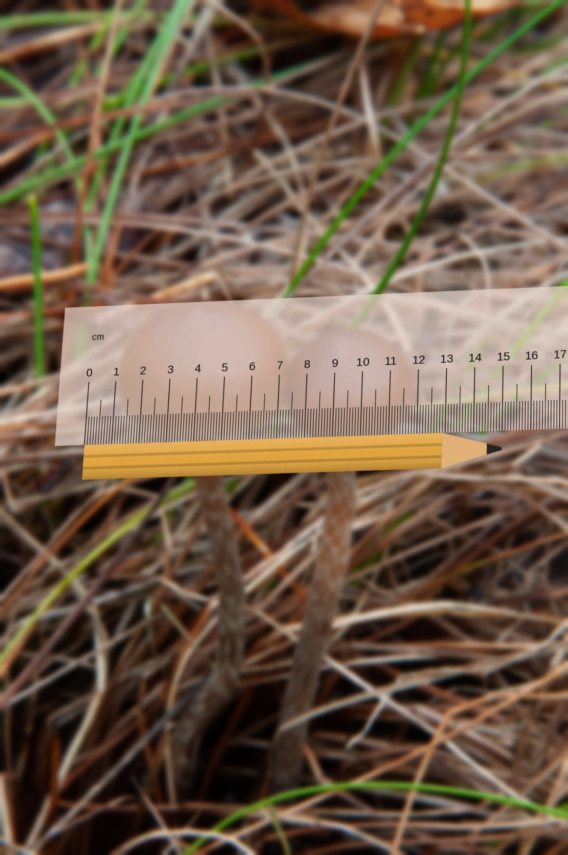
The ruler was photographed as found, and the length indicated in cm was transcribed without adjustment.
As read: 15 cm
